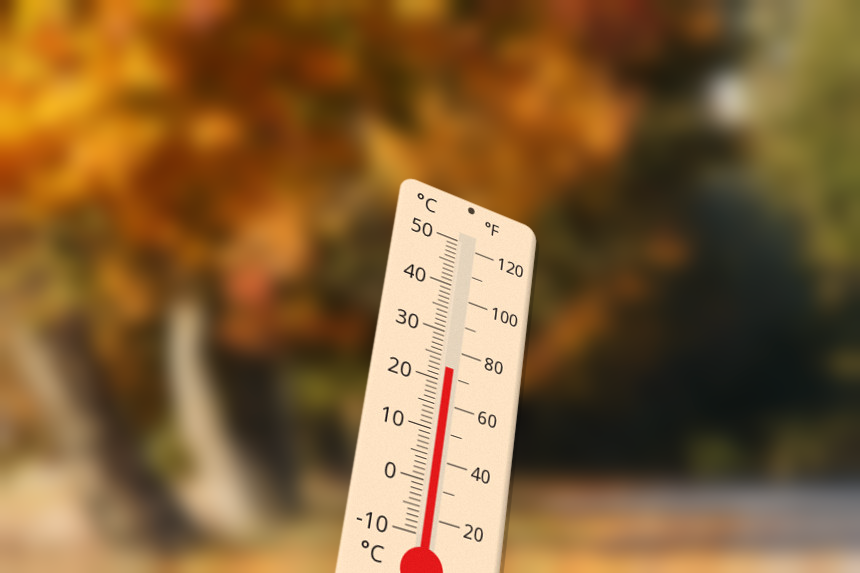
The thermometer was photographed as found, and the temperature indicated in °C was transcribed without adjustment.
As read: 23 °C
